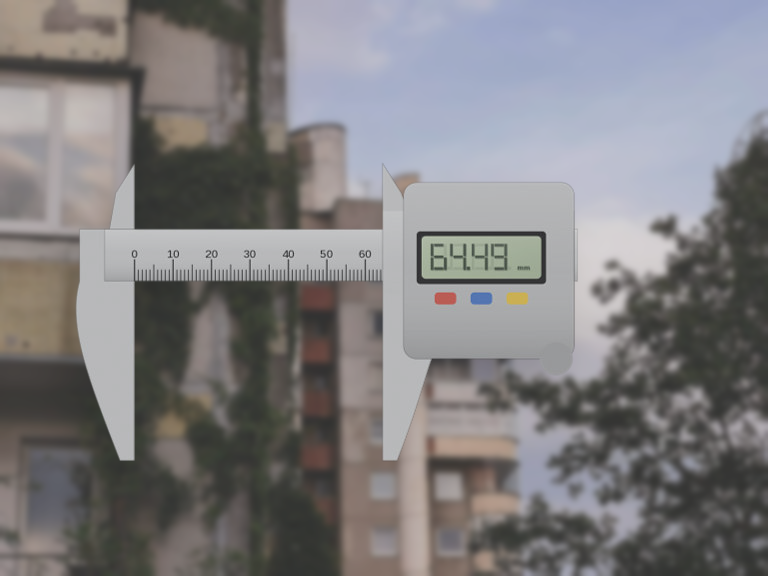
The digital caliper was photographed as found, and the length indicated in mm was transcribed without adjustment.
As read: 64.49 mm
